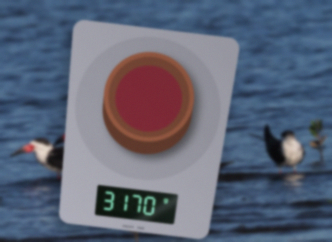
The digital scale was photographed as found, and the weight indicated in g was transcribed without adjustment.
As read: 3170 g
